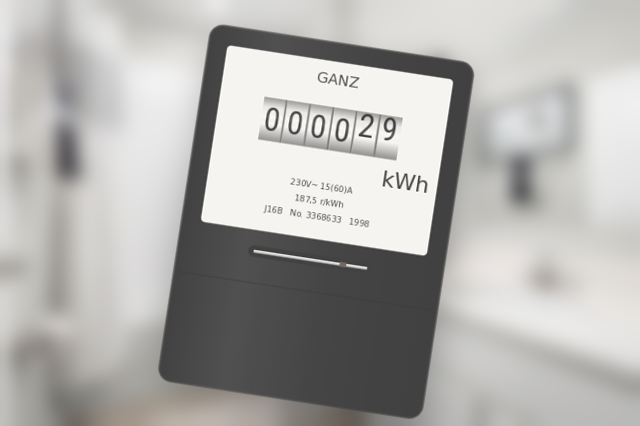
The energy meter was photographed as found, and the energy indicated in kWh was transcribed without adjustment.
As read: 29 kWh
